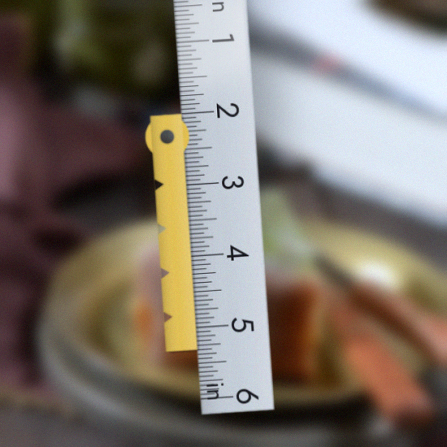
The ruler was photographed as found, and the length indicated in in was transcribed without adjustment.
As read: 3.3125 in
